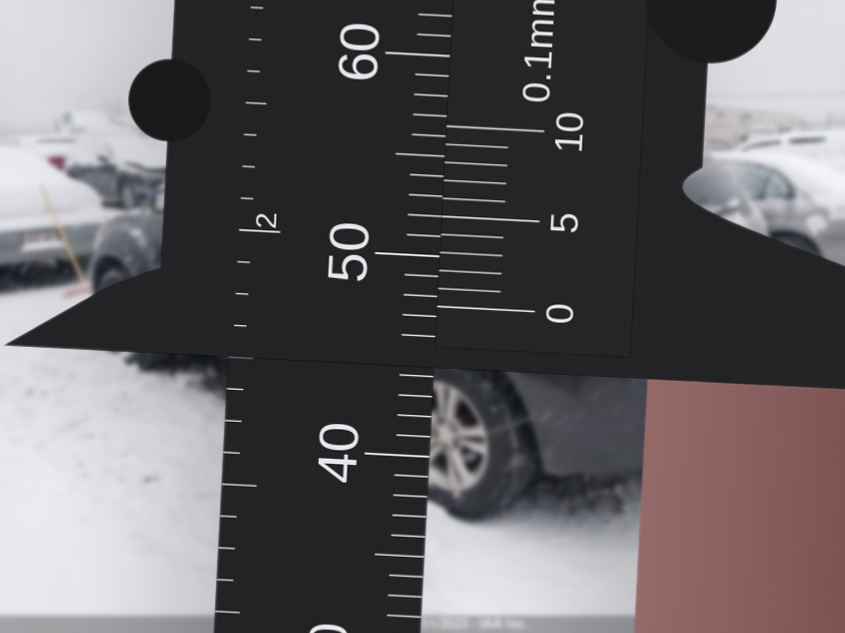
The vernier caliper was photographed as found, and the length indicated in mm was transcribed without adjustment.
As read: 47.5 mm
